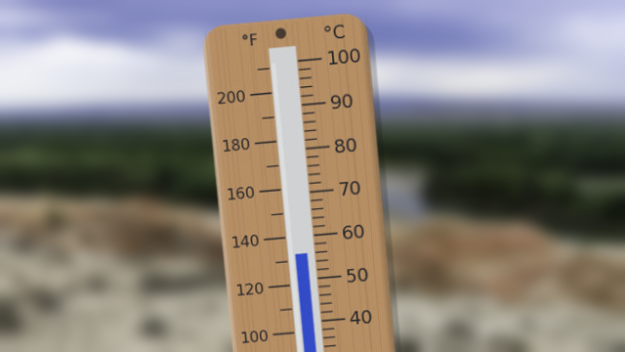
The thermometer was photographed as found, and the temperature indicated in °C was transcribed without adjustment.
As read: 56 °C
